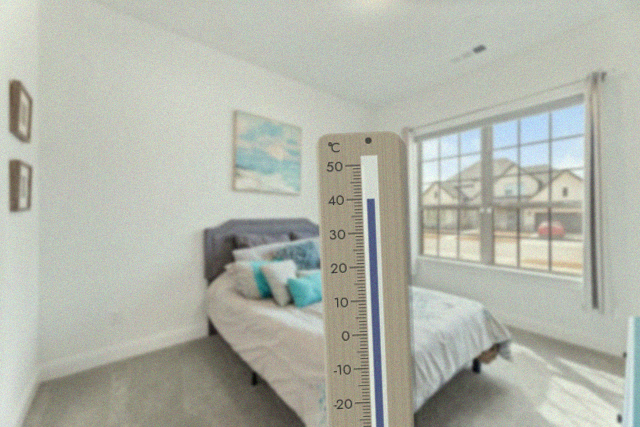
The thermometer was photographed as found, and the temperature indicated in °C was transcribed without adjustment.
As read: 40 °C
